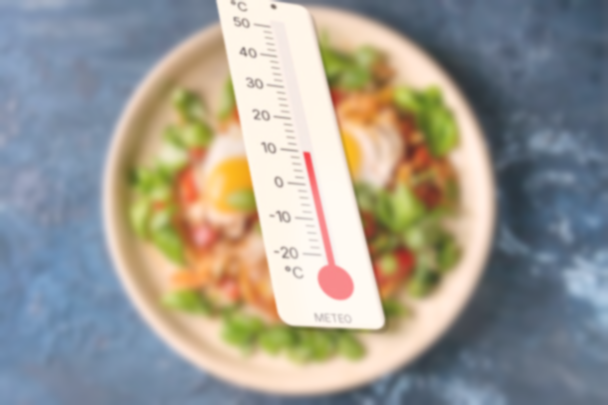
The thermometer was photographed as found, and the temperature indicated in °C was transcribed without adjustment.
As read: 10 °C
